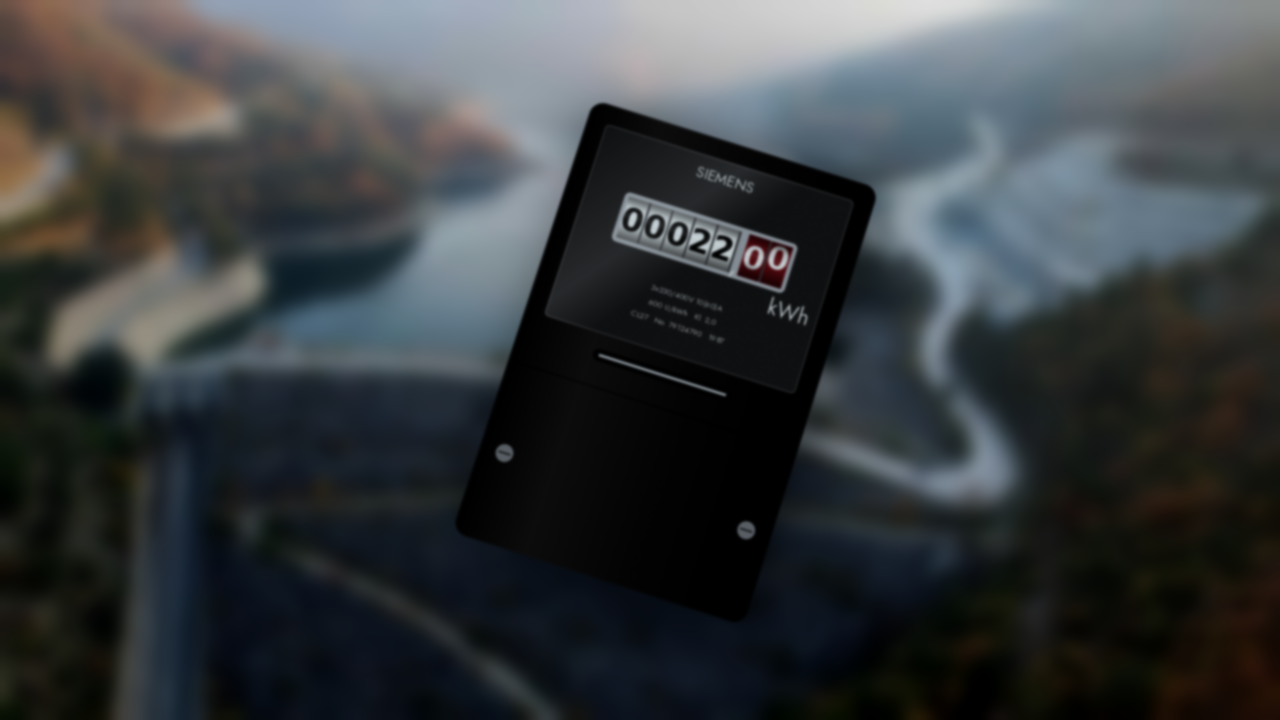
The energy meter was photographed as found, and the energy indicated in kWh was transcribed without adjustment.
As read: 22.00 kWh
